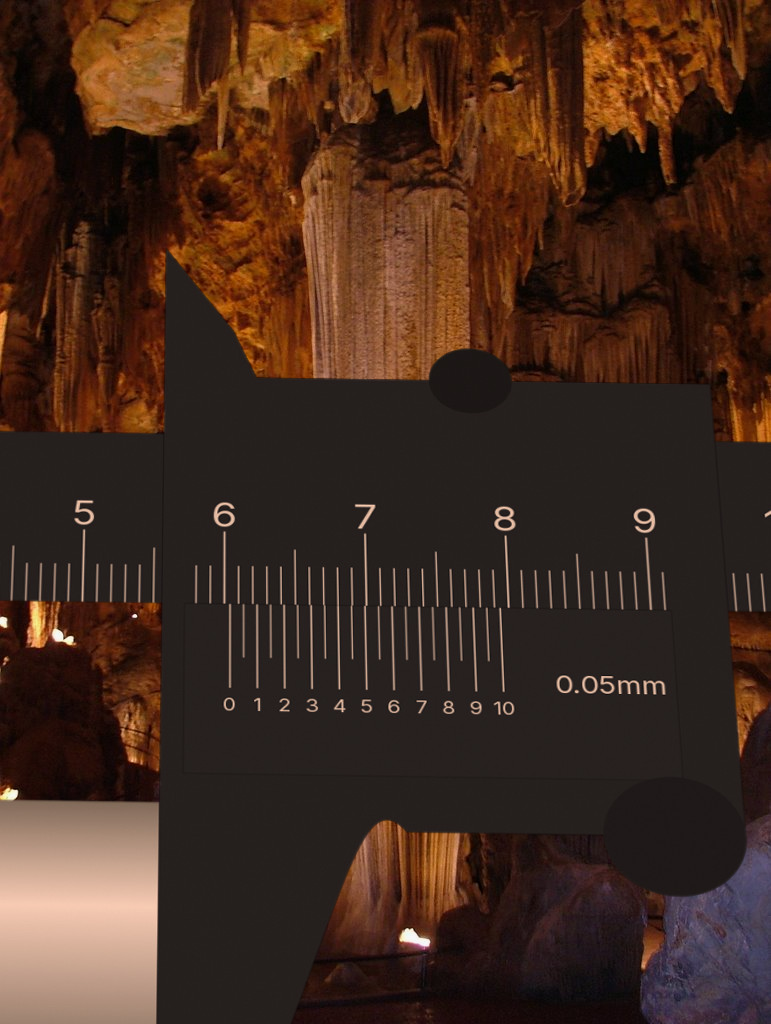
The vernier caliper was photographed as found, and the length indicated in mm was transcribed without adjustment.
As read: 60.4 mm
